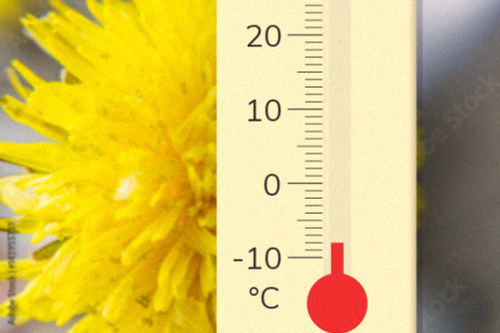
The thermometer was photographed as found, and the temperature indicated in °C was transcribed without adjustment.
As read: -8 °C
